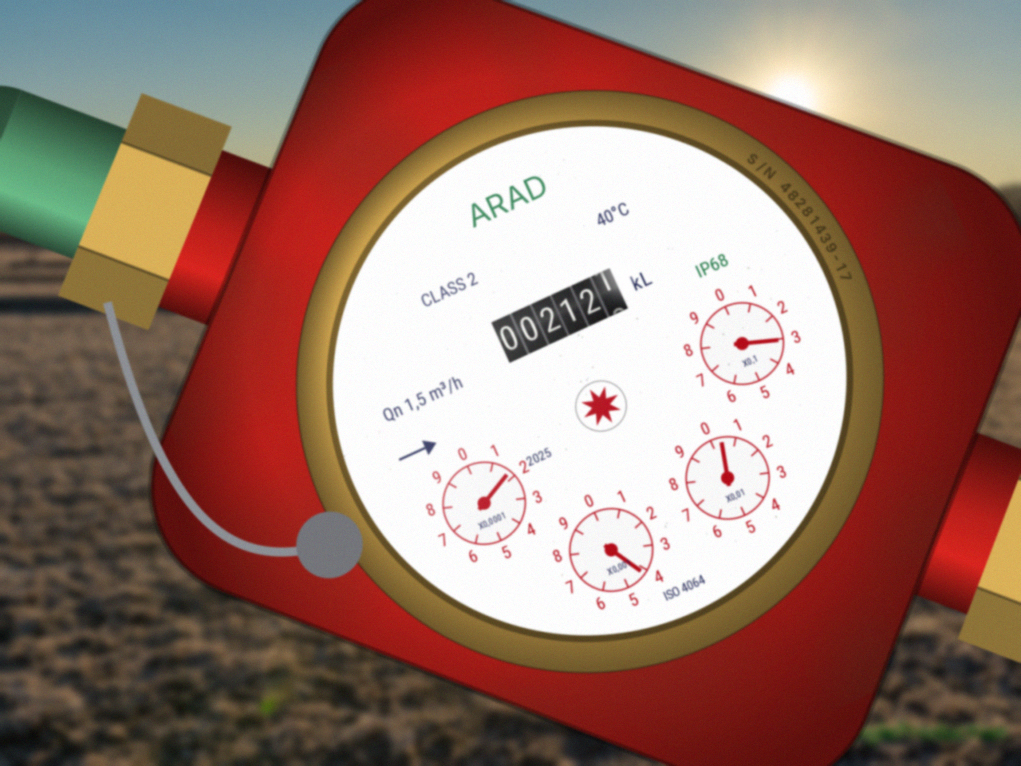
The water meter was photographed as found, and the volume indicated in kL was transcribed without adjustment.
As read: 2121.3041 kL
